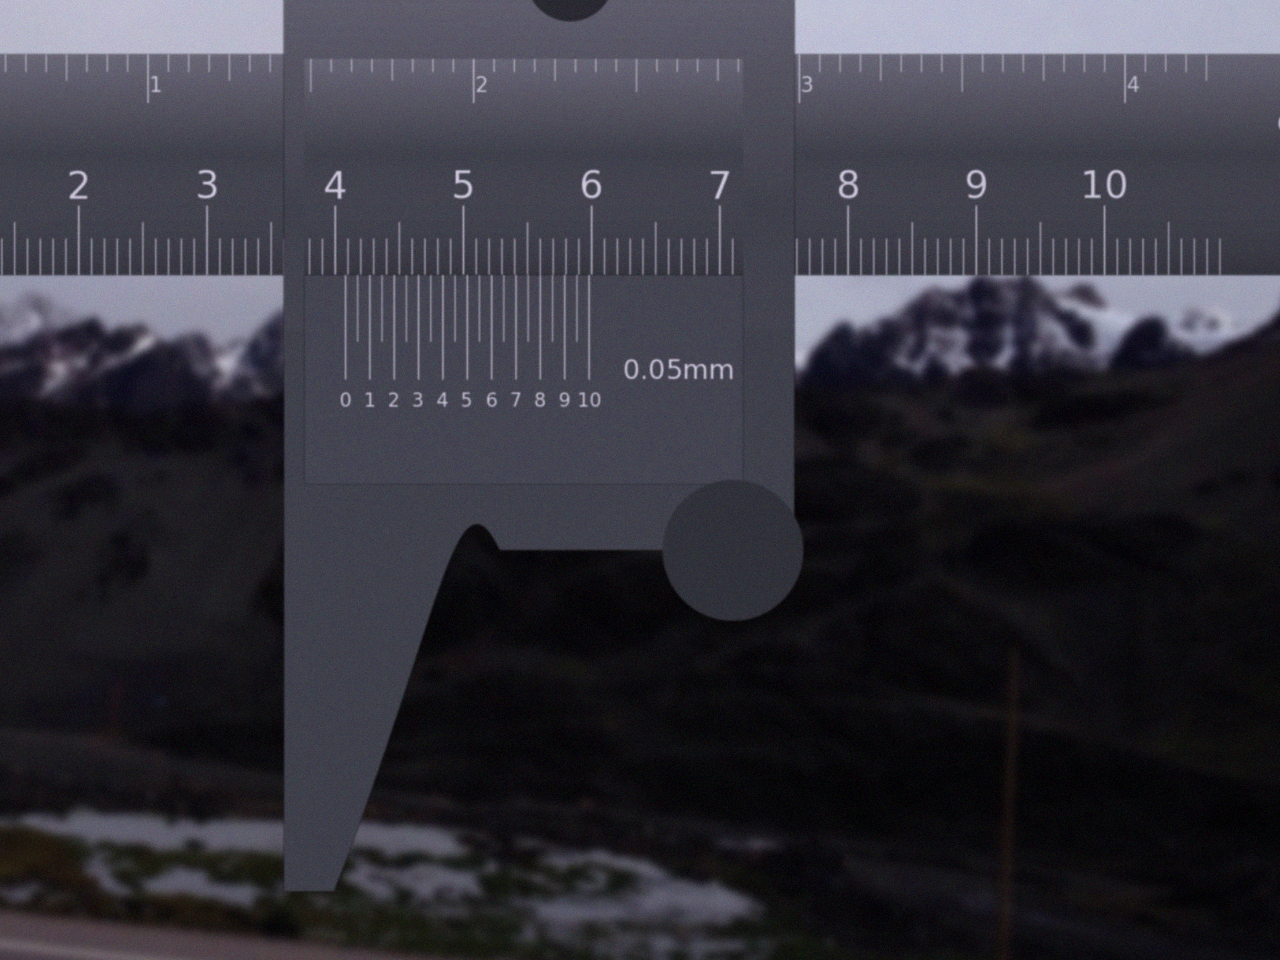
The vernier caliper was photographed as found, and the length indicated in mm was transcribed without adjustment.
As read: 40.8 mm
